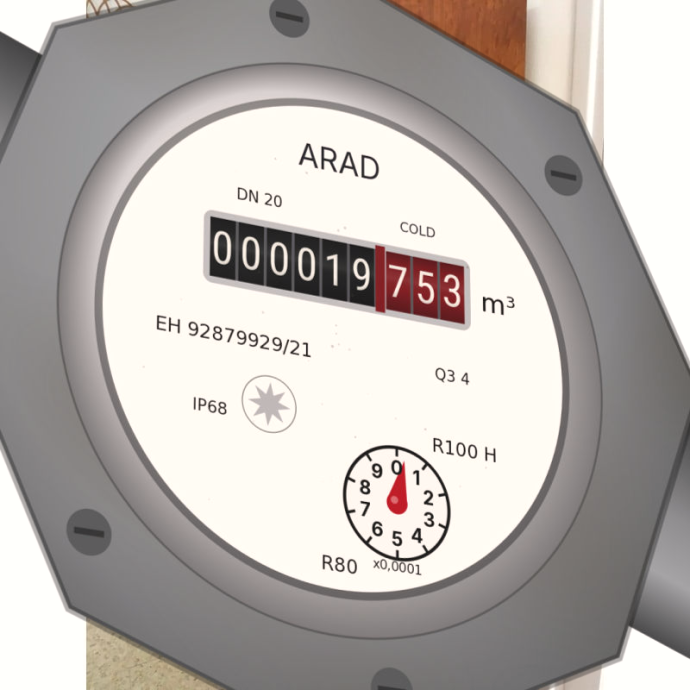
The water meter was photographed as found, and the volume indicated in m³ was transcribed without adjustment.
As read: 19.7530 m³
